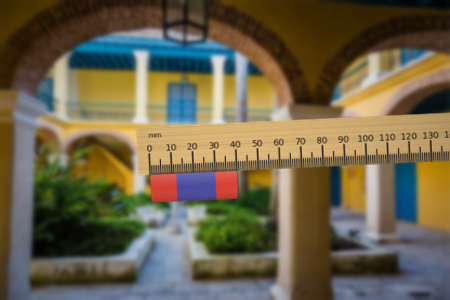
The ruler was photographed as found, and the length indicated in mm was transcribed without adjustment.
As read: 40 mm
